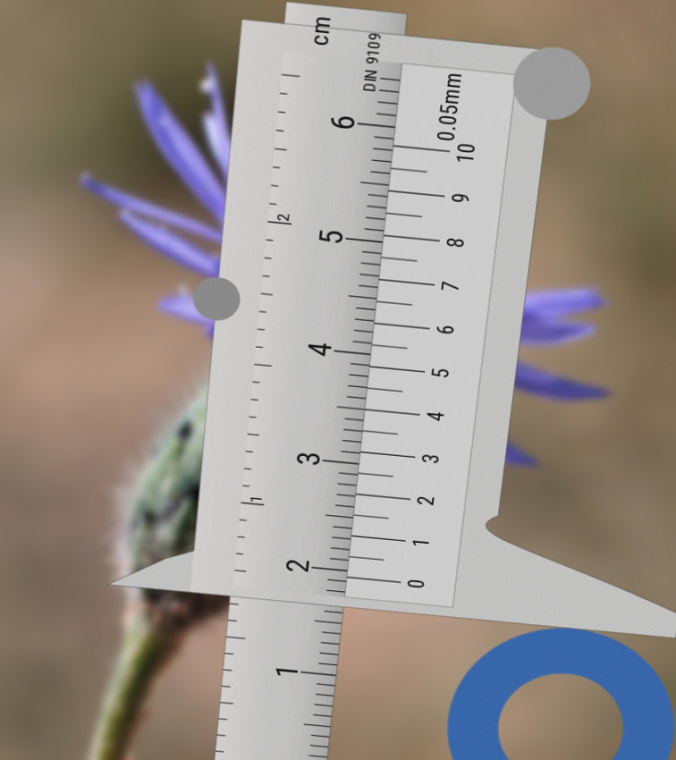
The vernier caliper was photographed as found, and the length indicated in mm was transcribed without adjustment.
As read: 19.4 mm
